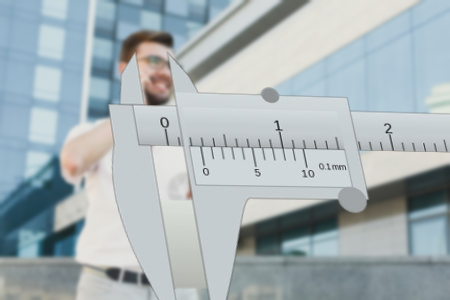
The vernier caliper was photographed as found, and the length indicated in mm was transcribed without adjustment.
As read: 2.8 mm
